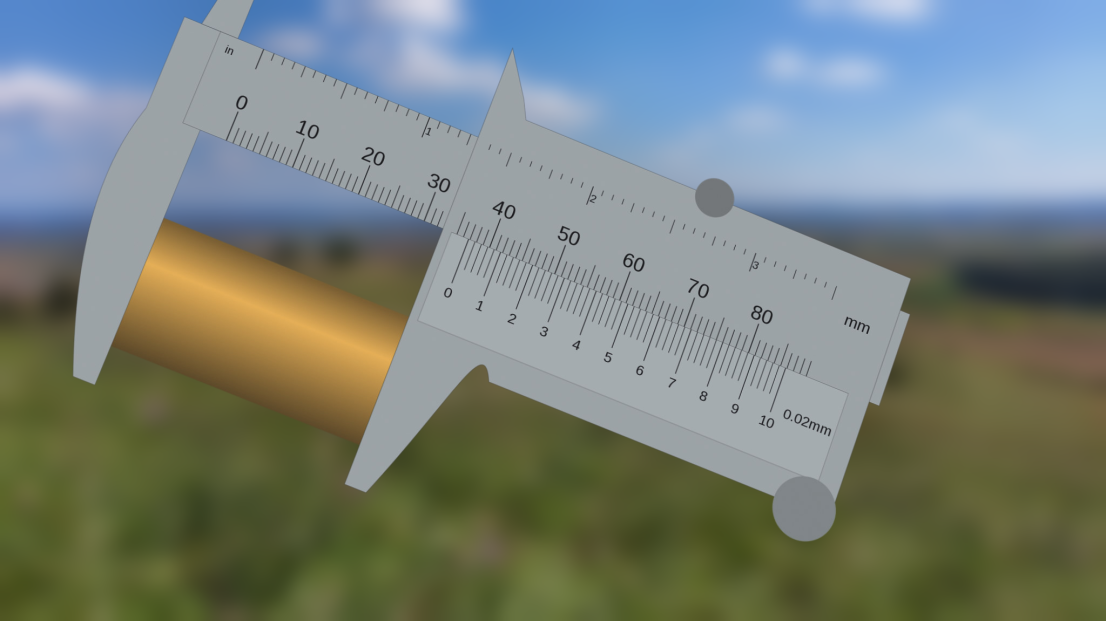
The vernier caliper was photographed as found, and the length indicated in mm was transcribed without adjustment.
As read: 36.8 mm
